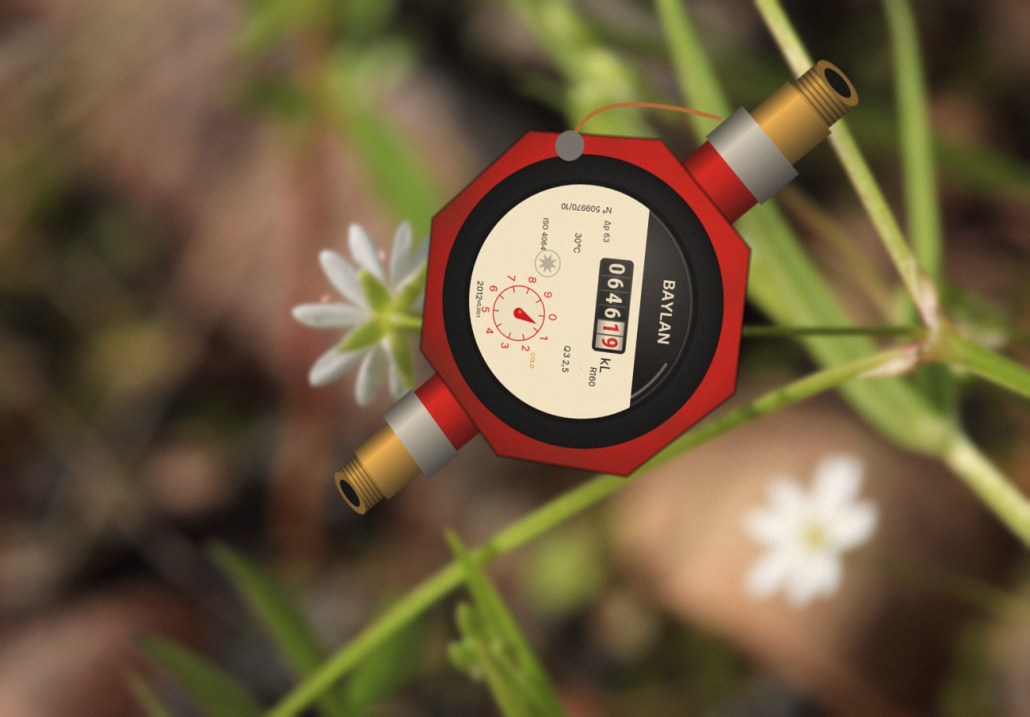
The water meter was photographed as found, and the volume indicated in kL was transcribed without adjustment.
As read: 646.190 kL
